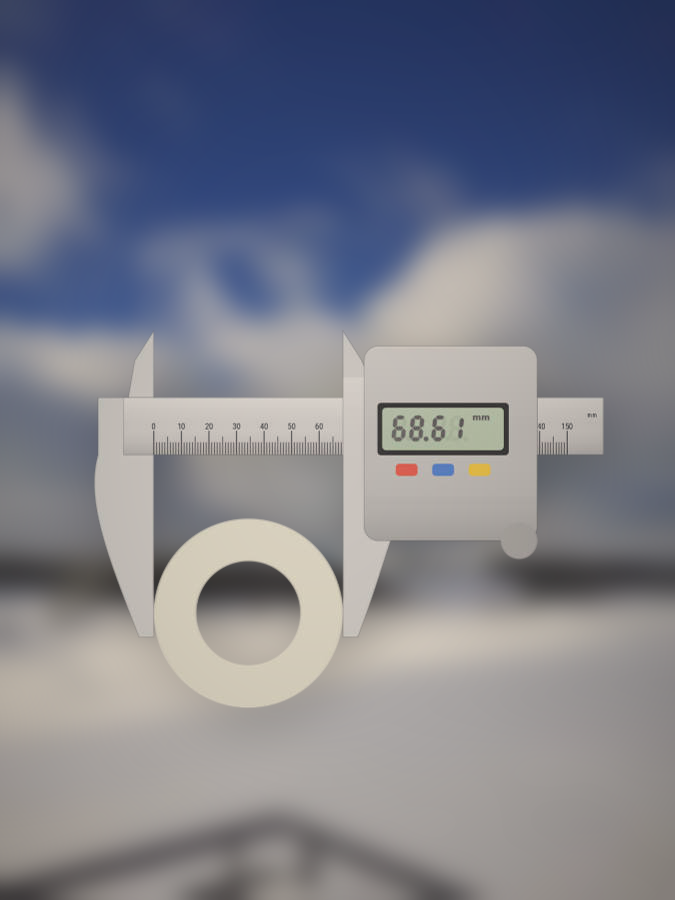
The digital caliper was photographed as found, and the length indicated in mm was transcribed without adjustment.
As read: 68.61 mm
